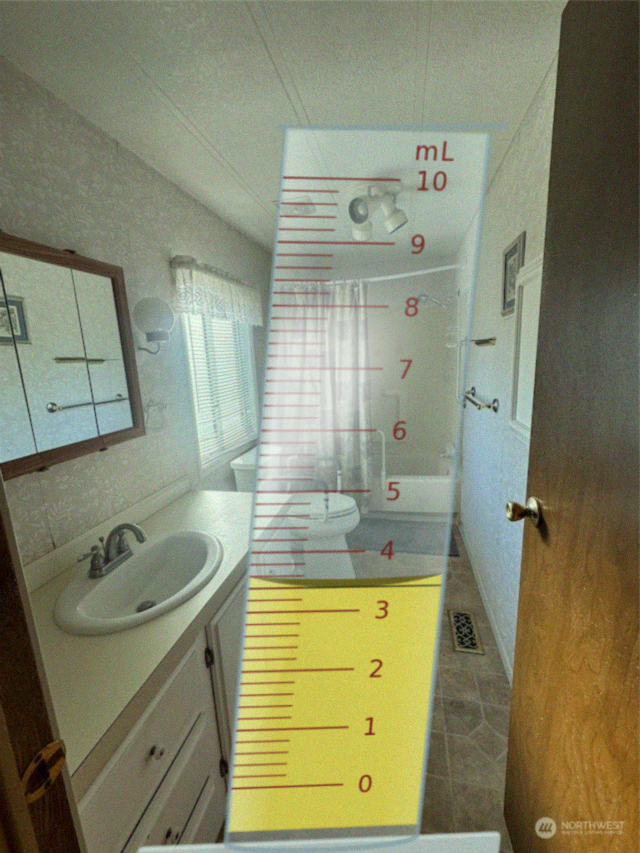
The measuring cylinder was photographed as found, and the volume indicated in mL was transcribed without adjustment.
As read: 3.4 mL
